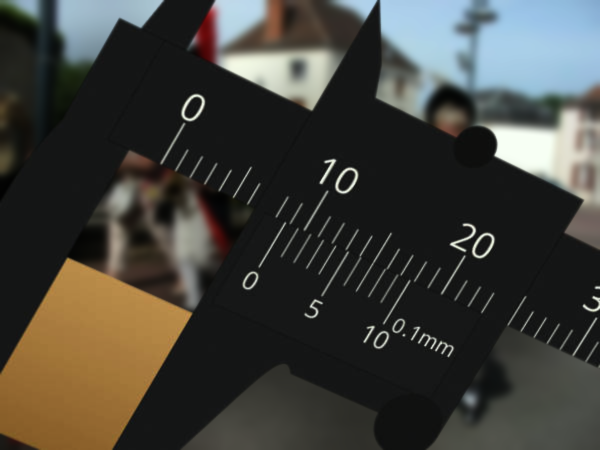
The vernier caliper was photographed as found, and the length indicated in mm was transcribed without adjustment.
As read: 8.7 mm
